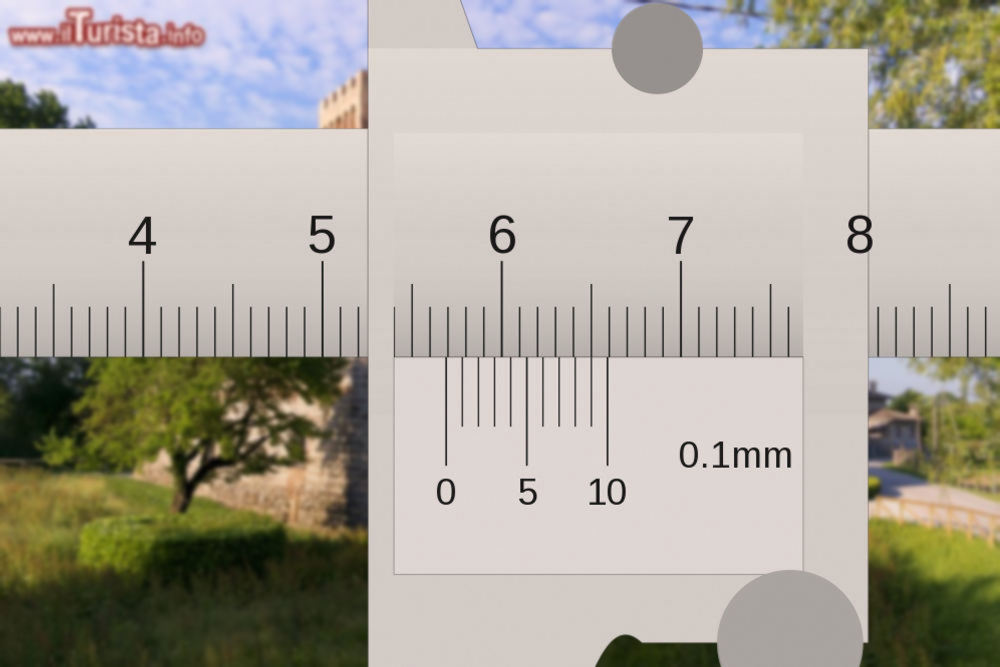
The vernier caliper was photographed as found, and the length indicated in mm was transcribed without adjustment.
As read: 56.9 mm
